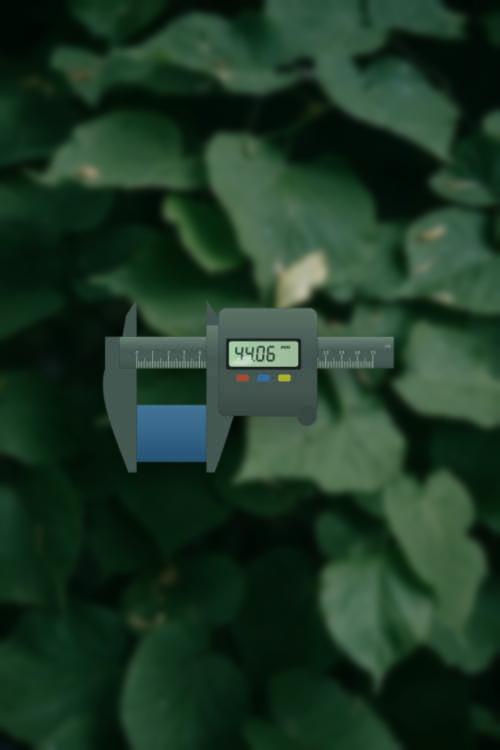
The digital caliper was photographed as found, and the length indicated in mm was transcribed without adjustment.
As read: 44.06 mm
